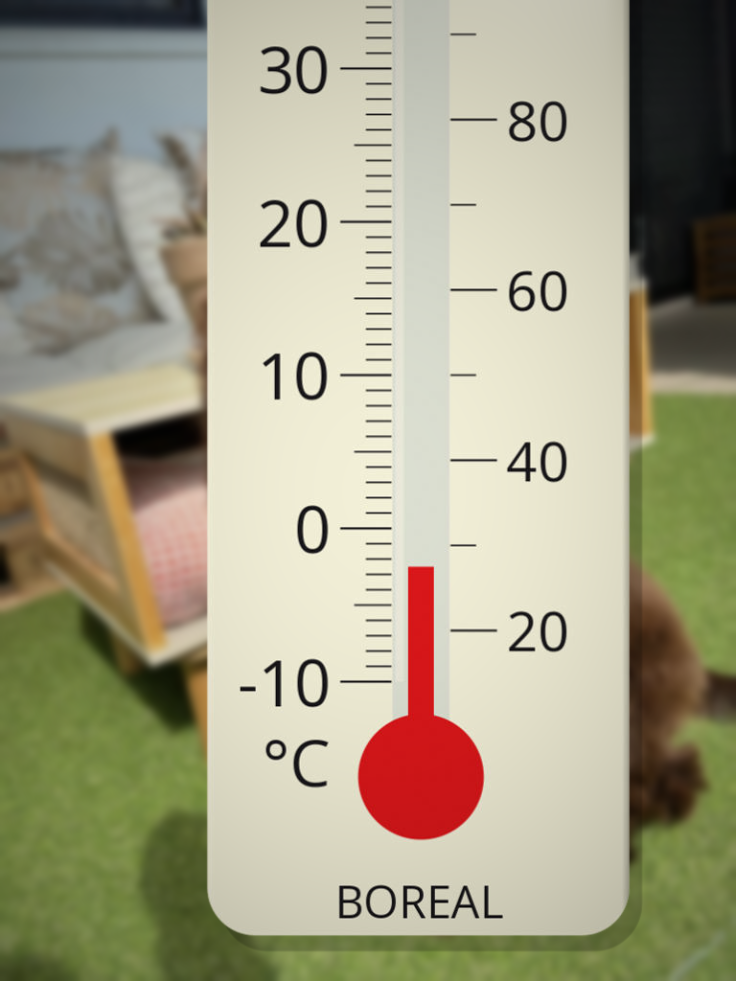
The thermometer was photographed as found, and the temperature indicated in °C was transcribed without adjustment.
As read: -2.5 °C
